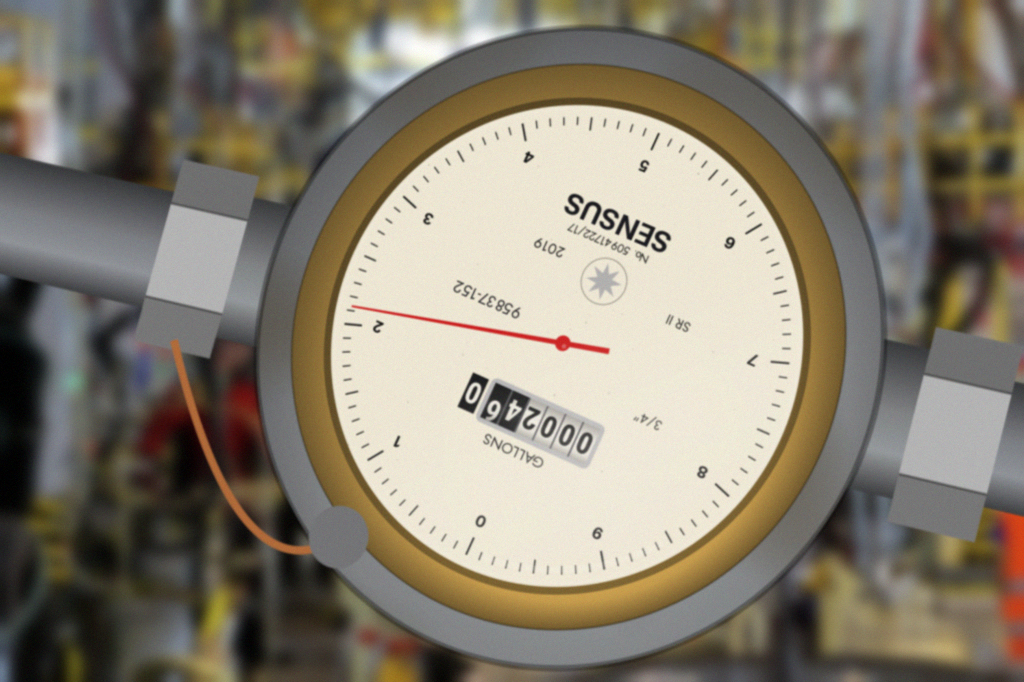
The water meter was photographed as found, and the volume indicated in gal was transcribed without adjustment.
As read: 2462.1 gal
